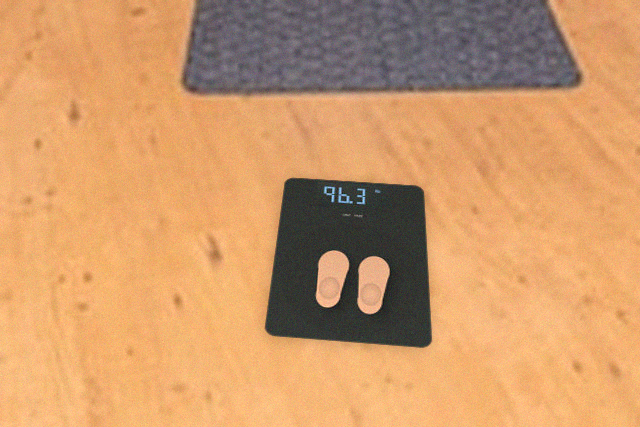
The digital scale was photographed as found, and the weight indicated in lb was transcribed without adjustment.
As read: 96.3 lb
